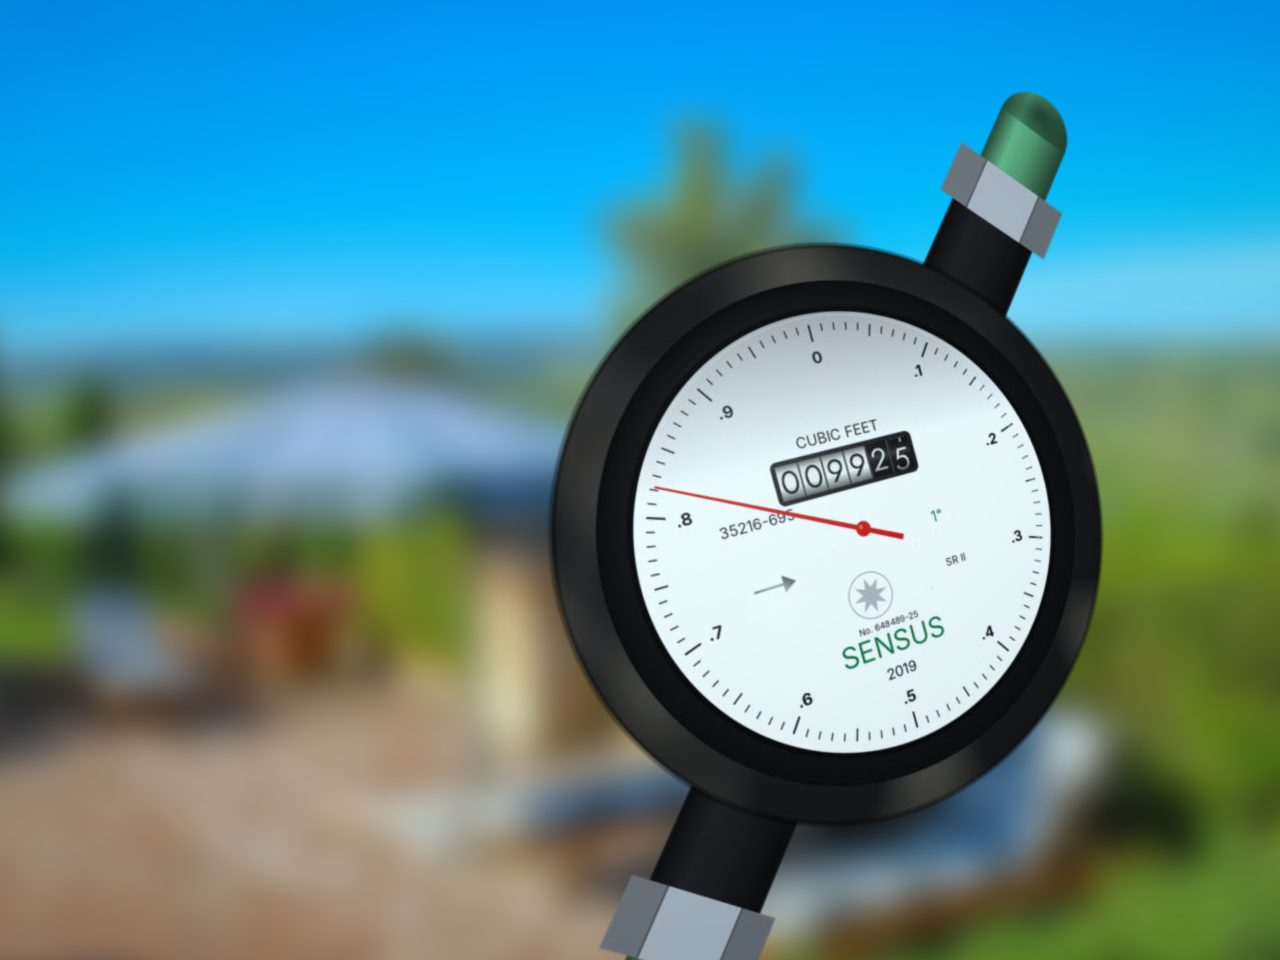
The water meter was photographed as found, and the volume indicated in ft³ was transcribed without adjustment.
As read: 9924.82 ft³
